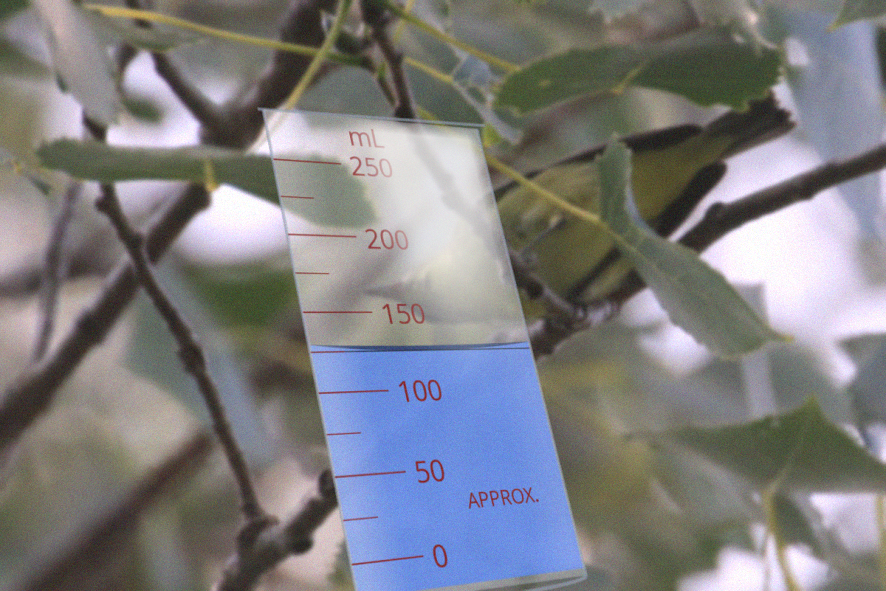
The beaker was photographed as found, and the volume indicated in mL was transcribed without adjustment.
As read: 125 mL
